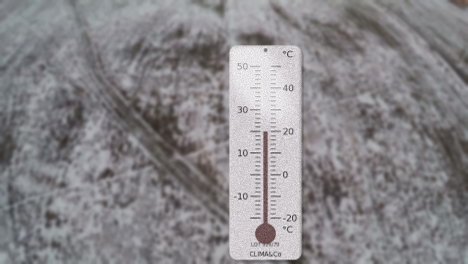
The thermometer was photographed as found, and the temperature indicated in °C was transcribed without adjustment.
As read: 20 °C
